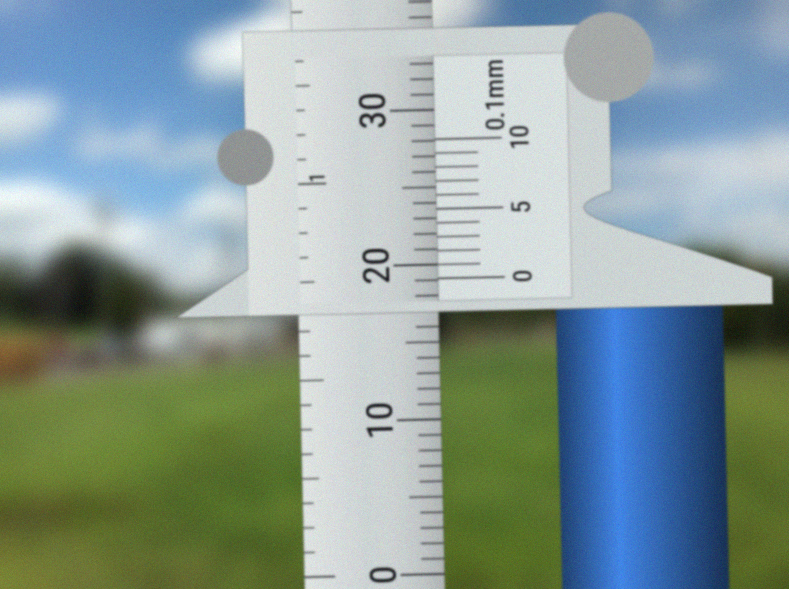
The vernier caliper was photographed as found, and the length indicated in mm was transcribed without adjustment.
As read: 19.1 mm
